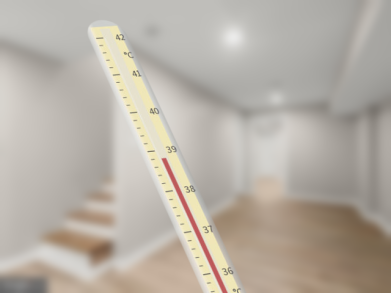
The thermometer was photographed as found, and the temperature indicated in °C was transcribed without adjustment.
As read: 38.8 °C
